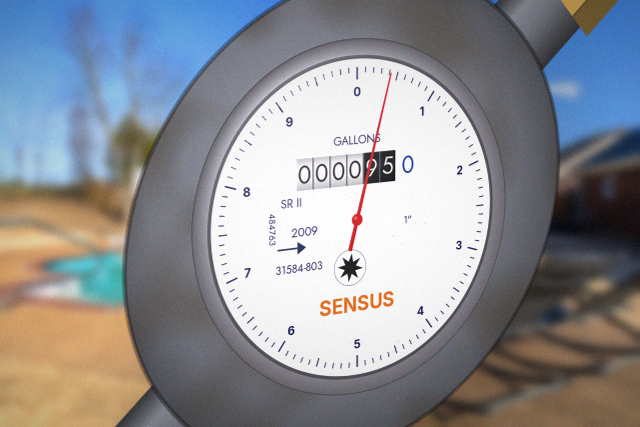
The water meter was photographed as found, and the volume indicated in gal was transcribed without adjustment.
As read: 950.4 gal
